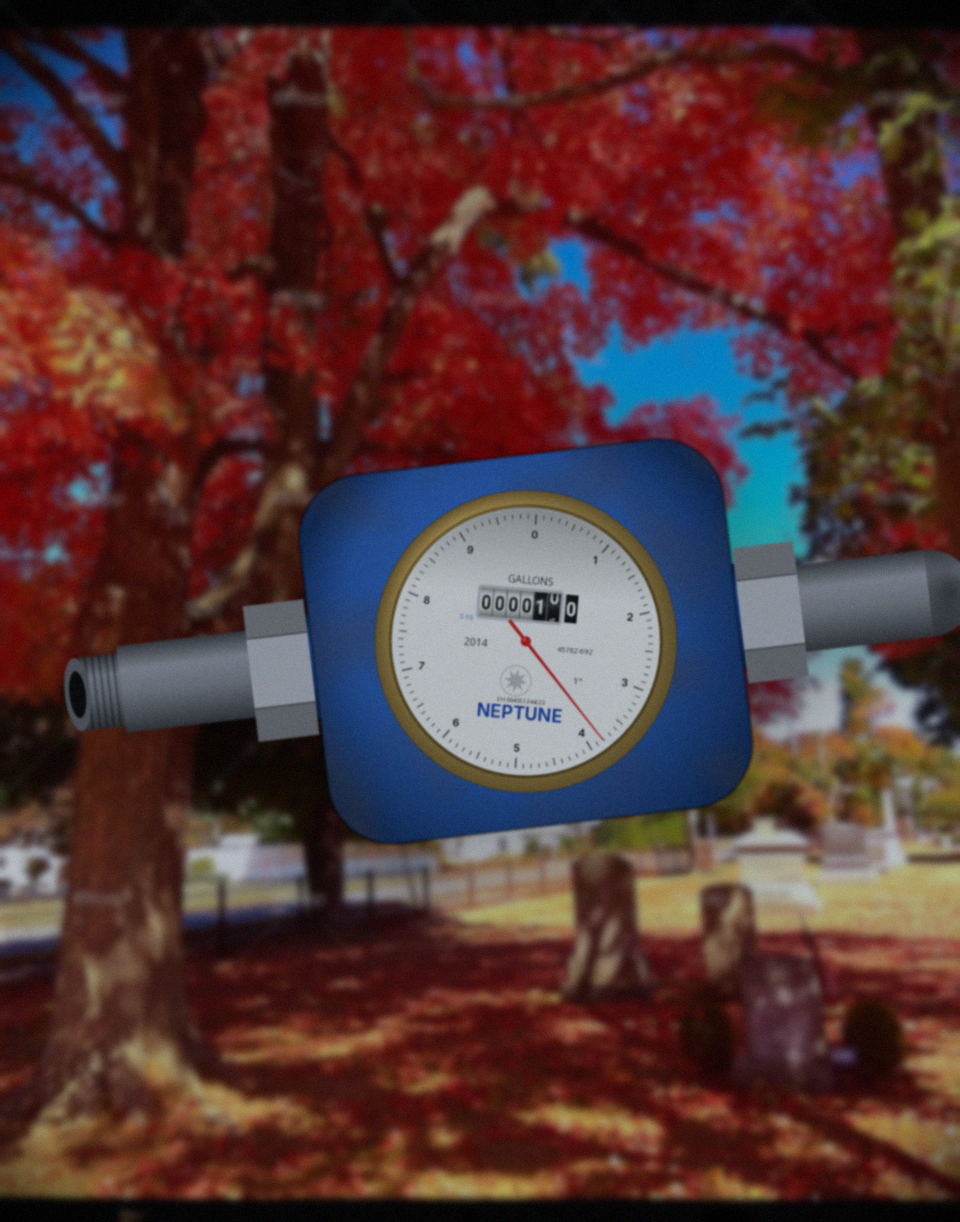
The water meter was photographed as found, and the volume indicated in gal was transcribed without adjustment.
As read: 103.8 gal
